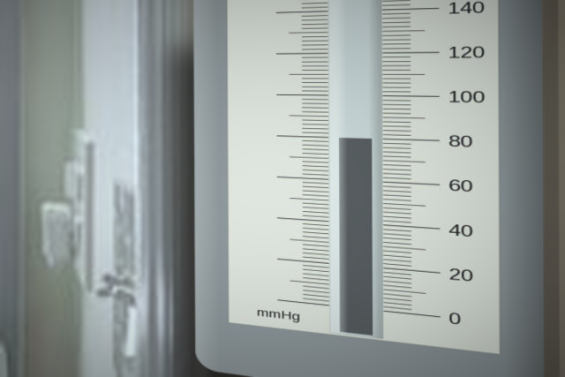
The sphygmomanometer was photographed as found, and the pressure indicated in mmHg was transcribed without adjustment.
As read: 80 mmHg
